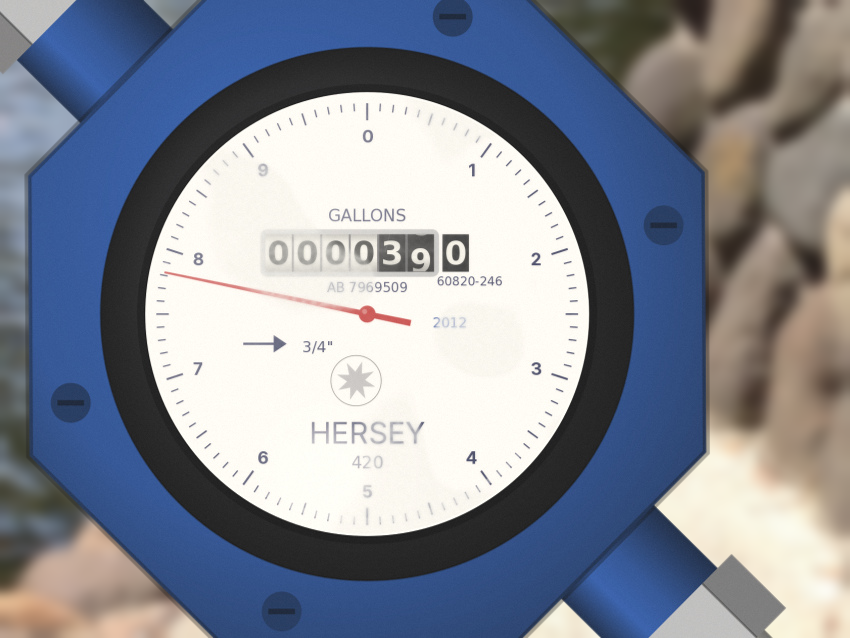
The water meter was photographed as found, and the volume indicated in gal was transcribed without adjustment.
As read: 387.8 gal
